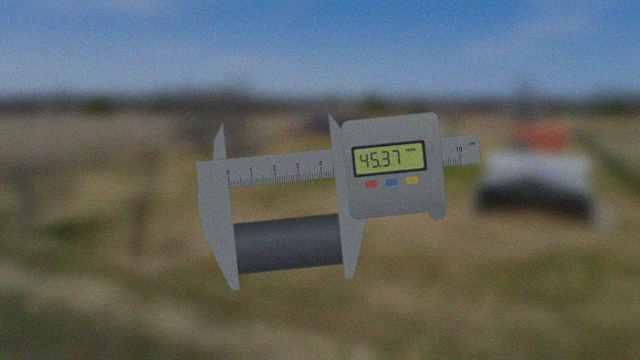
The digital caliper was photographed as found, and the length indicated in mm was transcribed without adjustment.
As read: 45.37 mm
